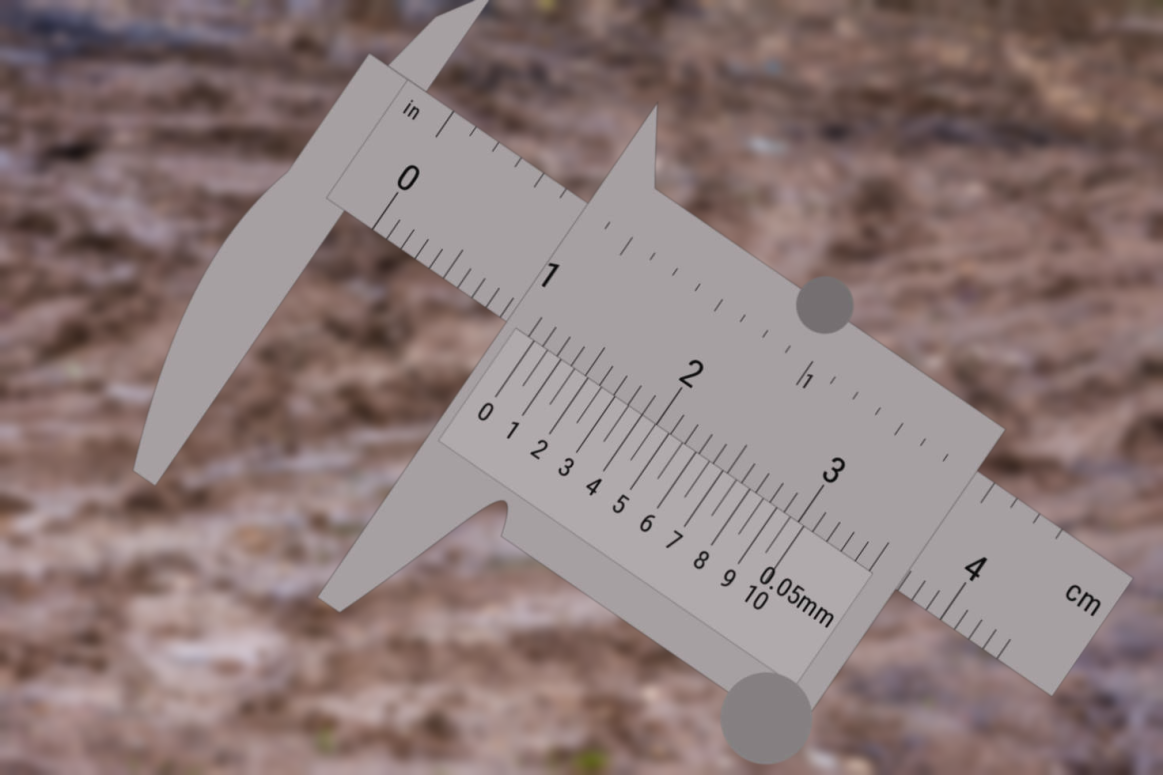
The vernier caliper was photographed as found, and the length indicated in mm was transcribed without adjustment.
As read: 11.4 mm
